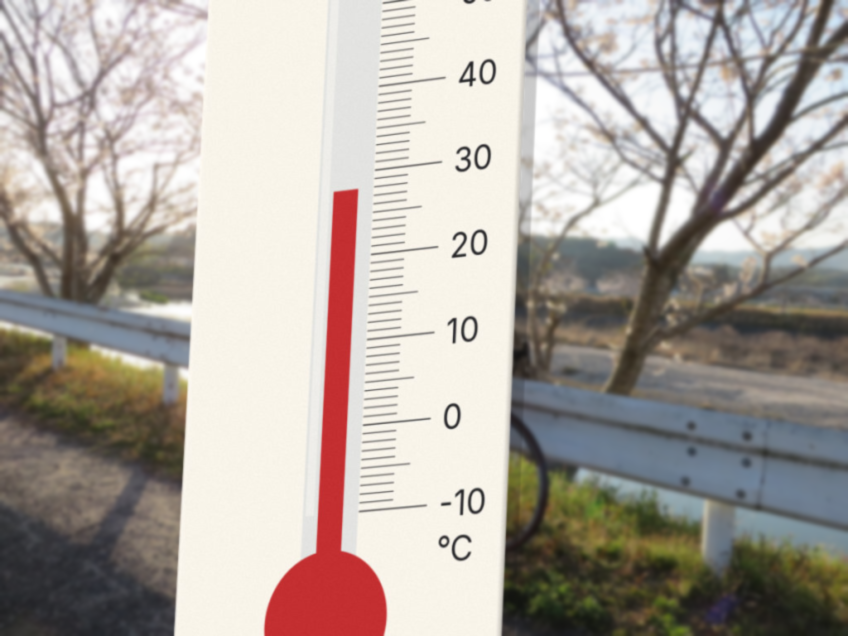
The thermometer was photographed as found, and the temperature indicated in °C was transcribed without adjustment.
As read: 28 °C
